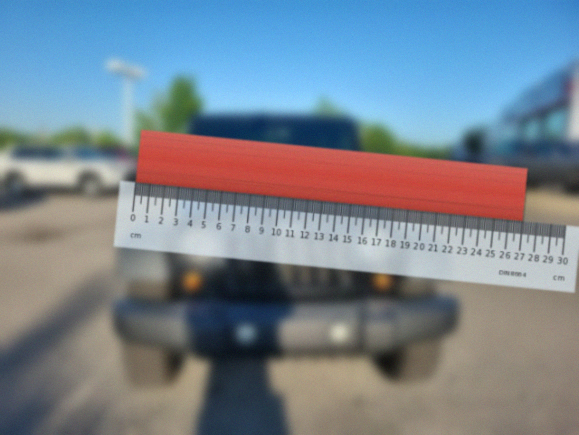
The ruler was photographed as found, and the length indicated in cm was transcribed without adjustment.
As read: 27 cm
